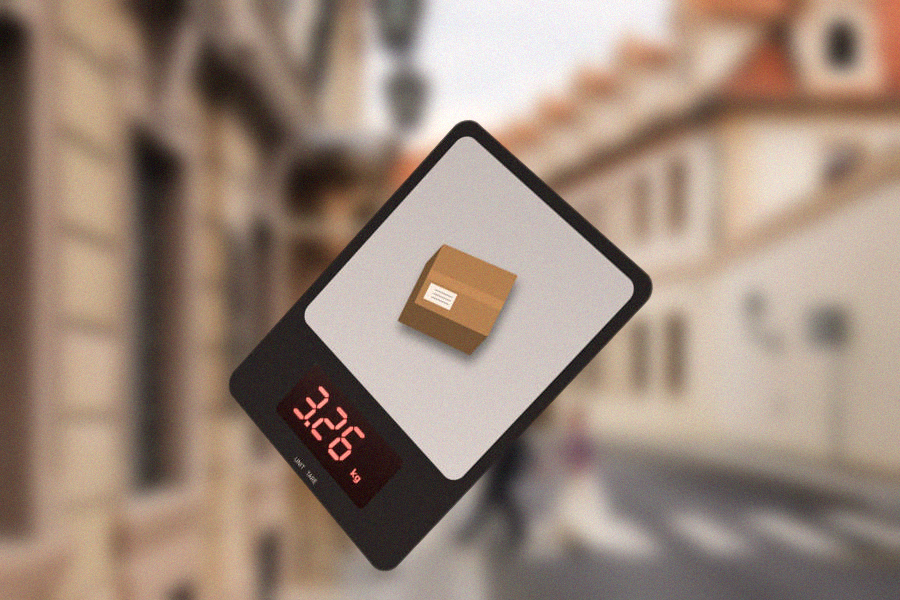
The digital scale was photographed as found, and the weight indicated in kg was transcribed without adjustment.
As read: 3.26 kg
